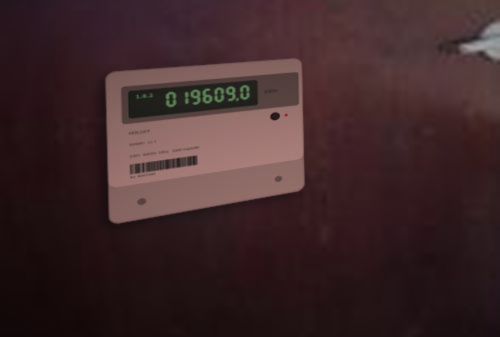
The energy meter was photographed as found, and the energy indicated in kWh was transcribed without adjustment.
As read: 19609.0 kWh
